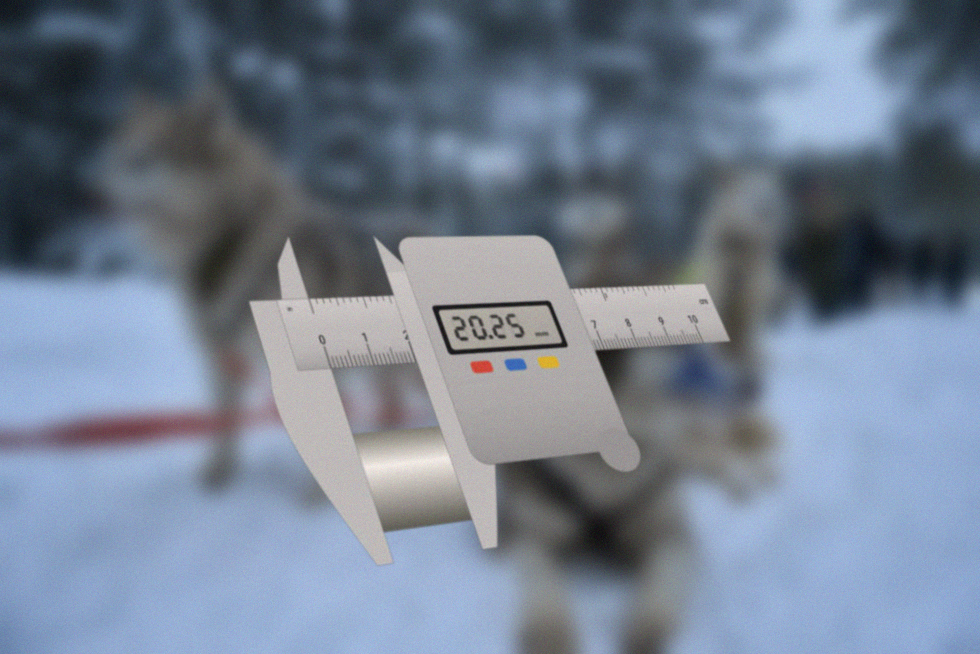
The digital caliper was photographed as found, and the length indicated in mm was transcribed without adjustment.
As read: 20.25 mm
